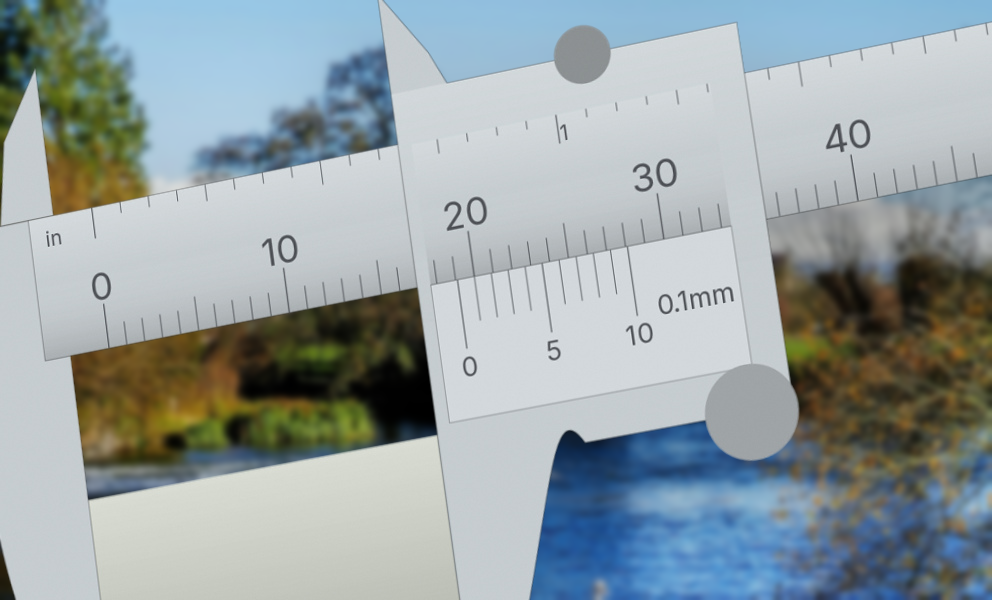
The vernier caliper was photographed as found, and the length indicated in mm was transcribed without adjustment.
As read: 19.1 mm
